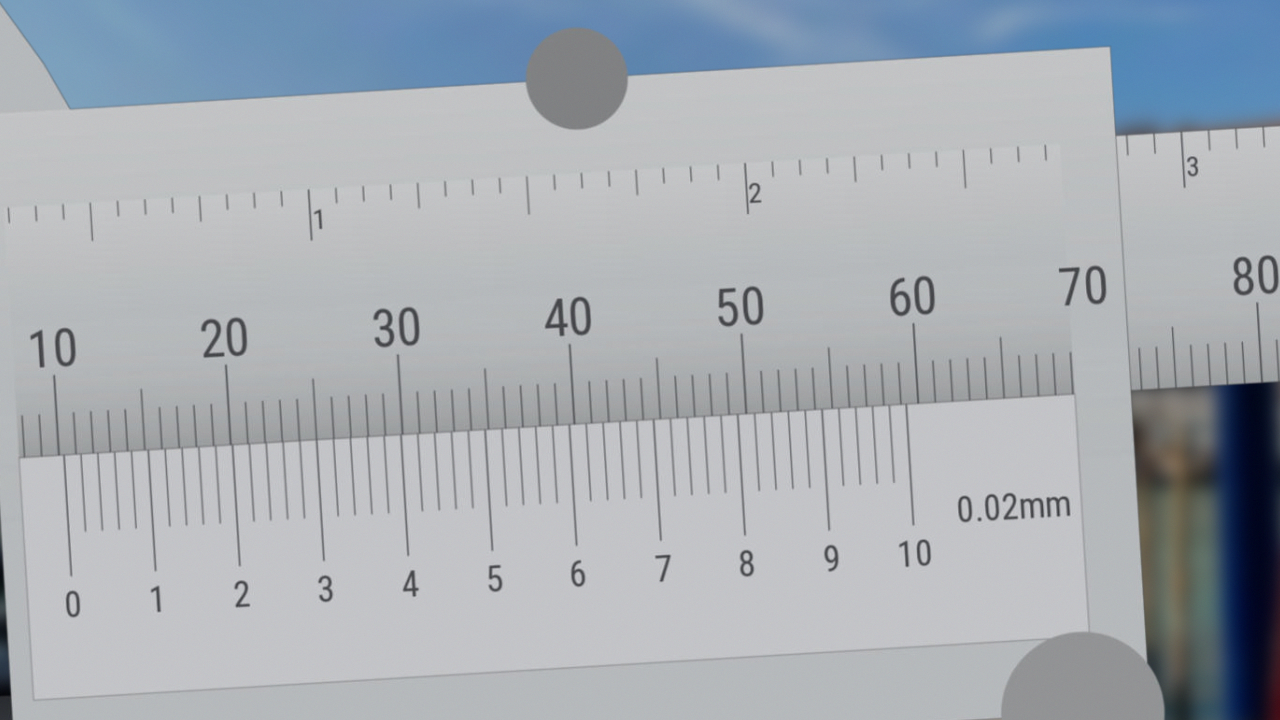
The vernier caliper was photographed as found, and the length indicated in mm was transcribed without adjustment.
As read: 10.3 mm
